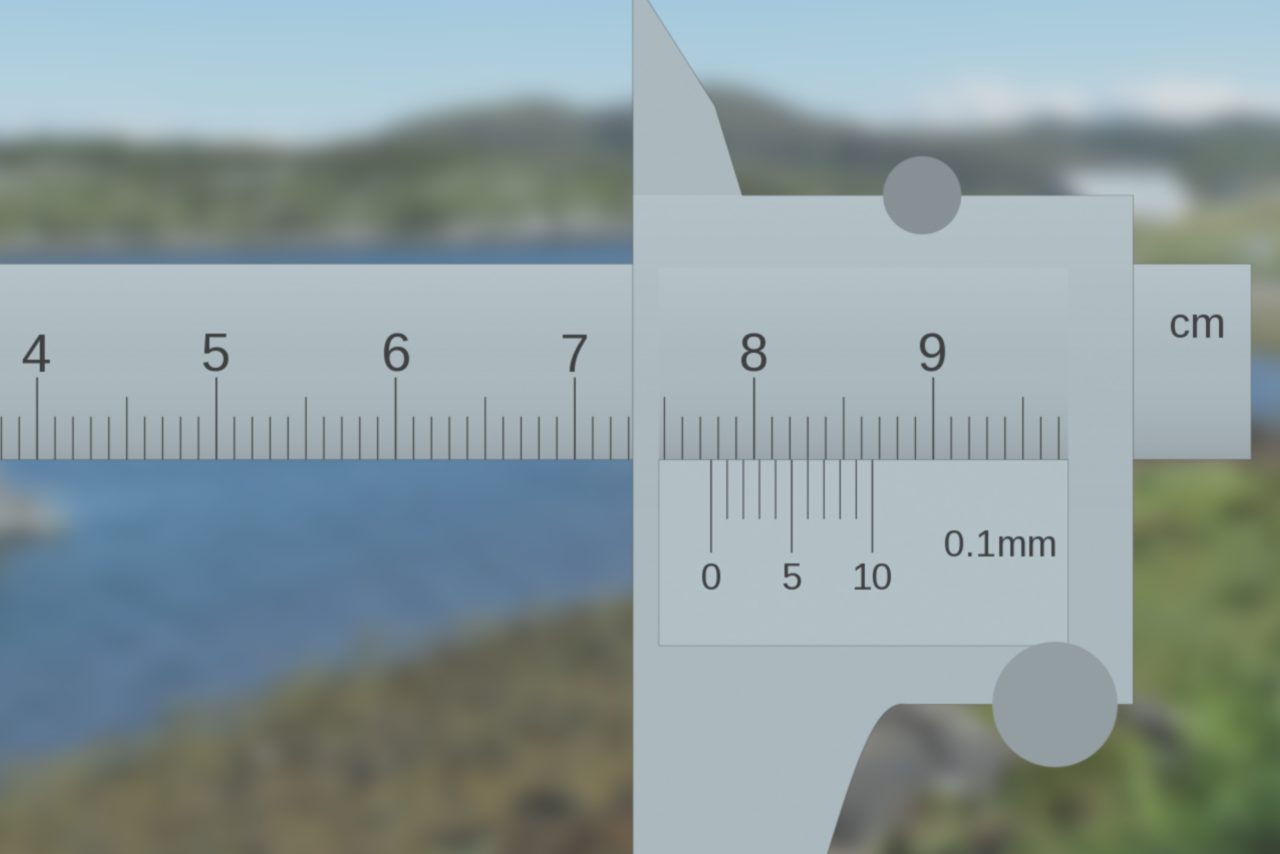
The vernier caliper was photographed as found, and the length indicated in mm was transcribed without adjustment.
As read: 77.6 mm
